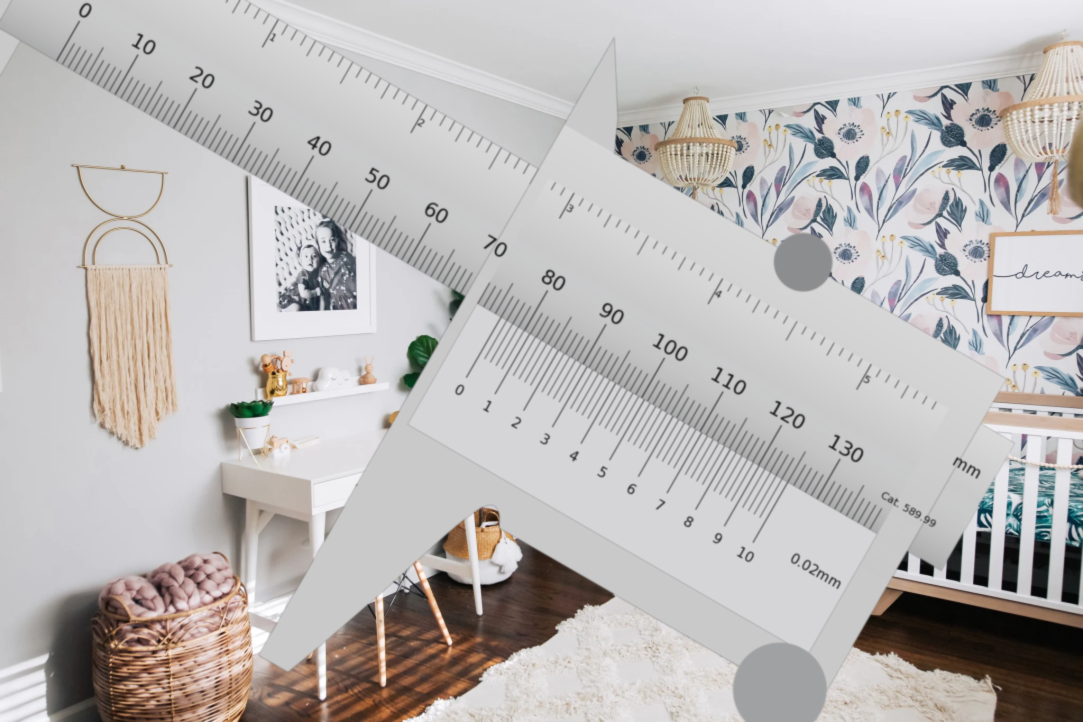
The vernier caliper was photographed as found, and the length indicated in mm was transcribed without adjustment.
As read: 76.0 mm
